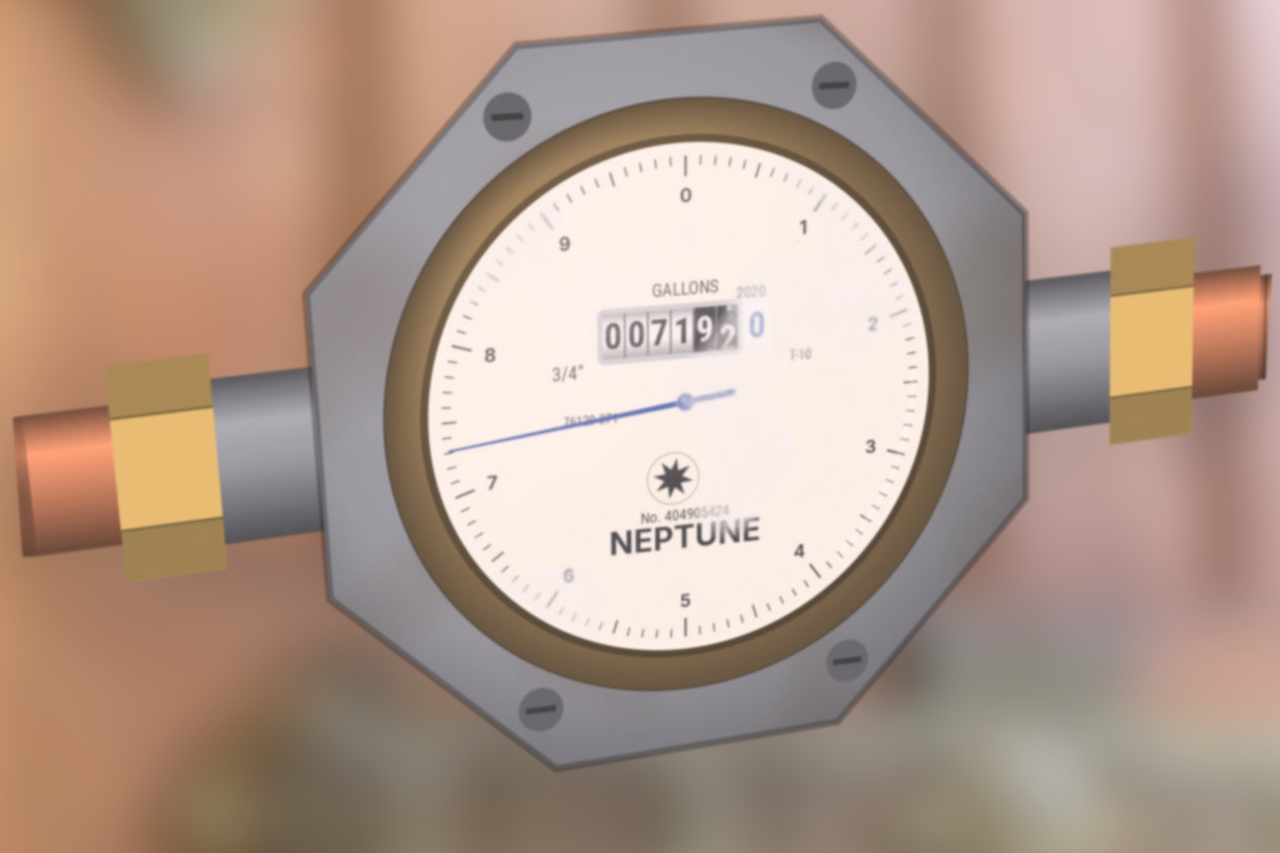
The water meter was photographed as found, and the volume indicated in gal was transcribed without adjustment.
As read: 71917.3 gal
